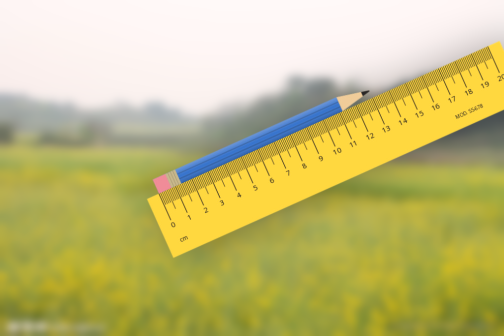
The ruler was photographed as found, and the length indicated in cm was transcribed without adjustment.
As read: 13 cm
